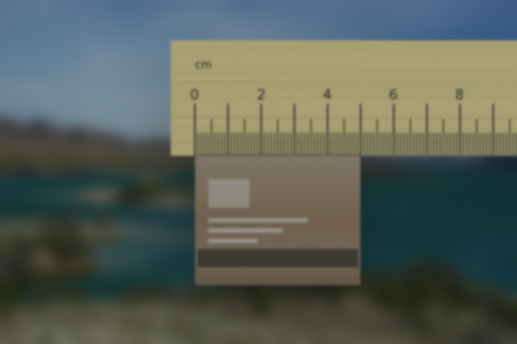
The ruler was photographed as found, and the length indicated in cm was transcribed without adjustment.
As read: 5 cm
